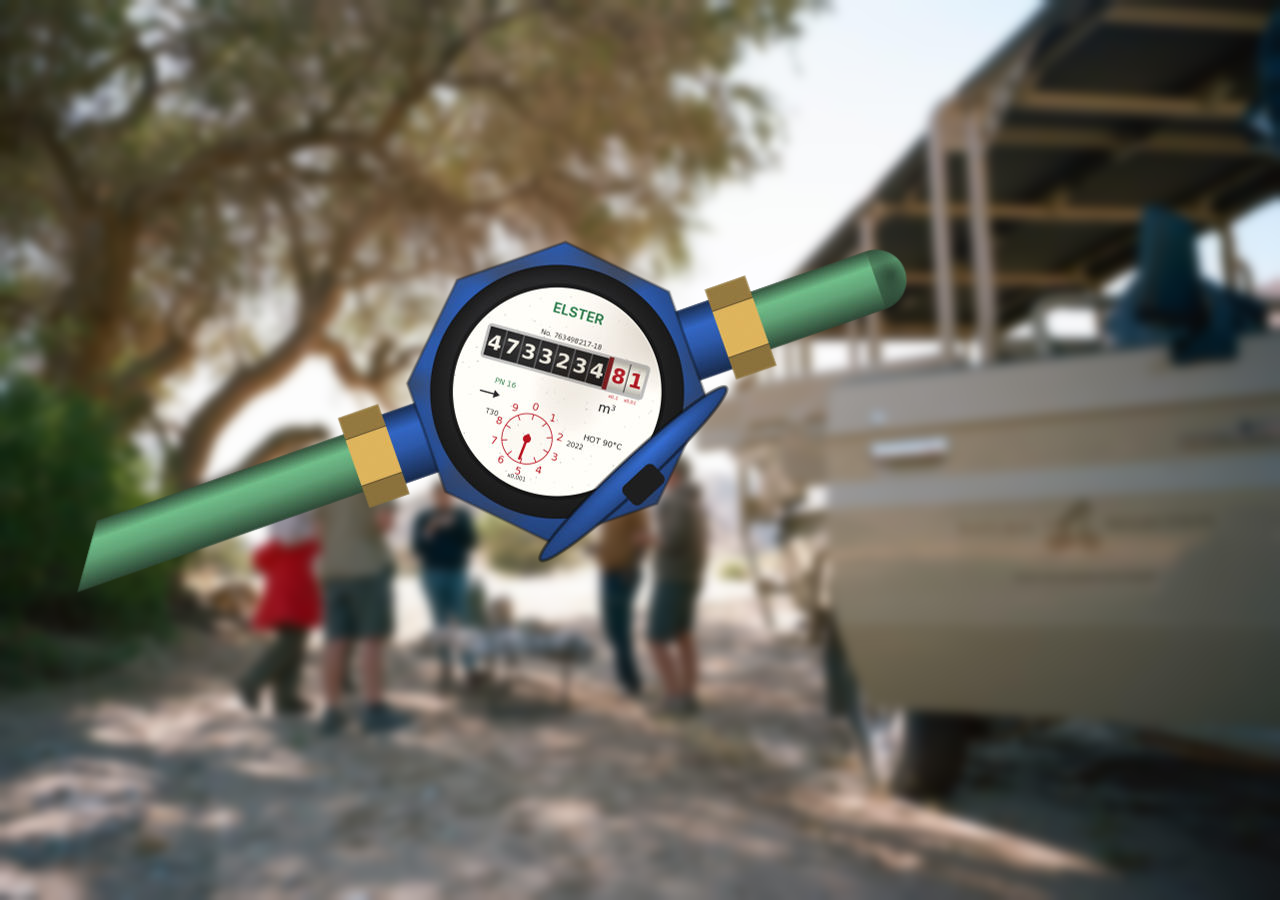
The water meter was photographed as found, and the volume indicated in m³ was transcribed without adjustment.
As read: 4733234.815 m³
